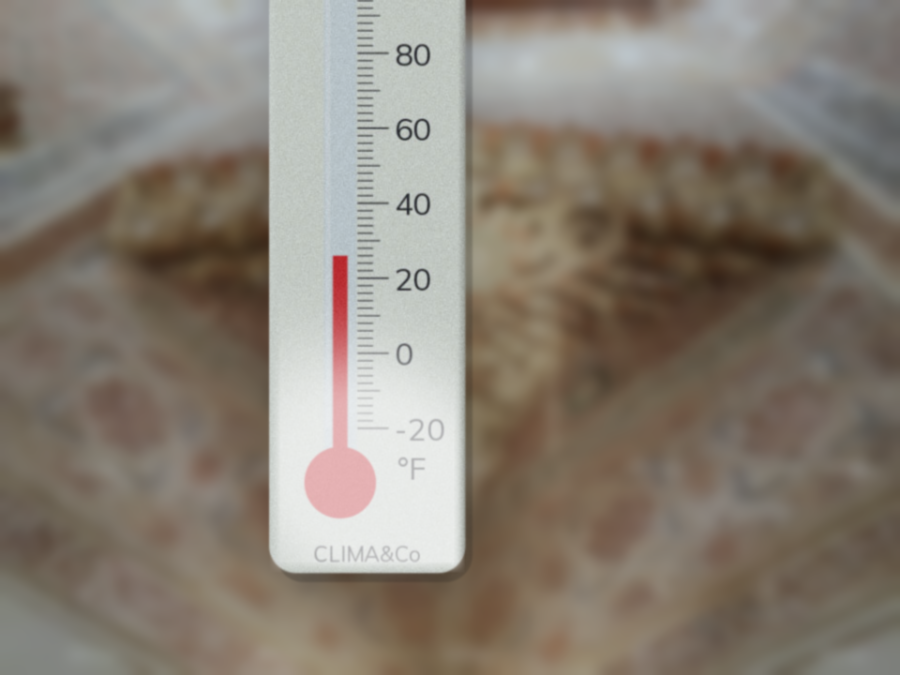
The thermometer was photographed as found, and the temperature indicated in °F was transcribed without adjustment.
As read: 26 °F
